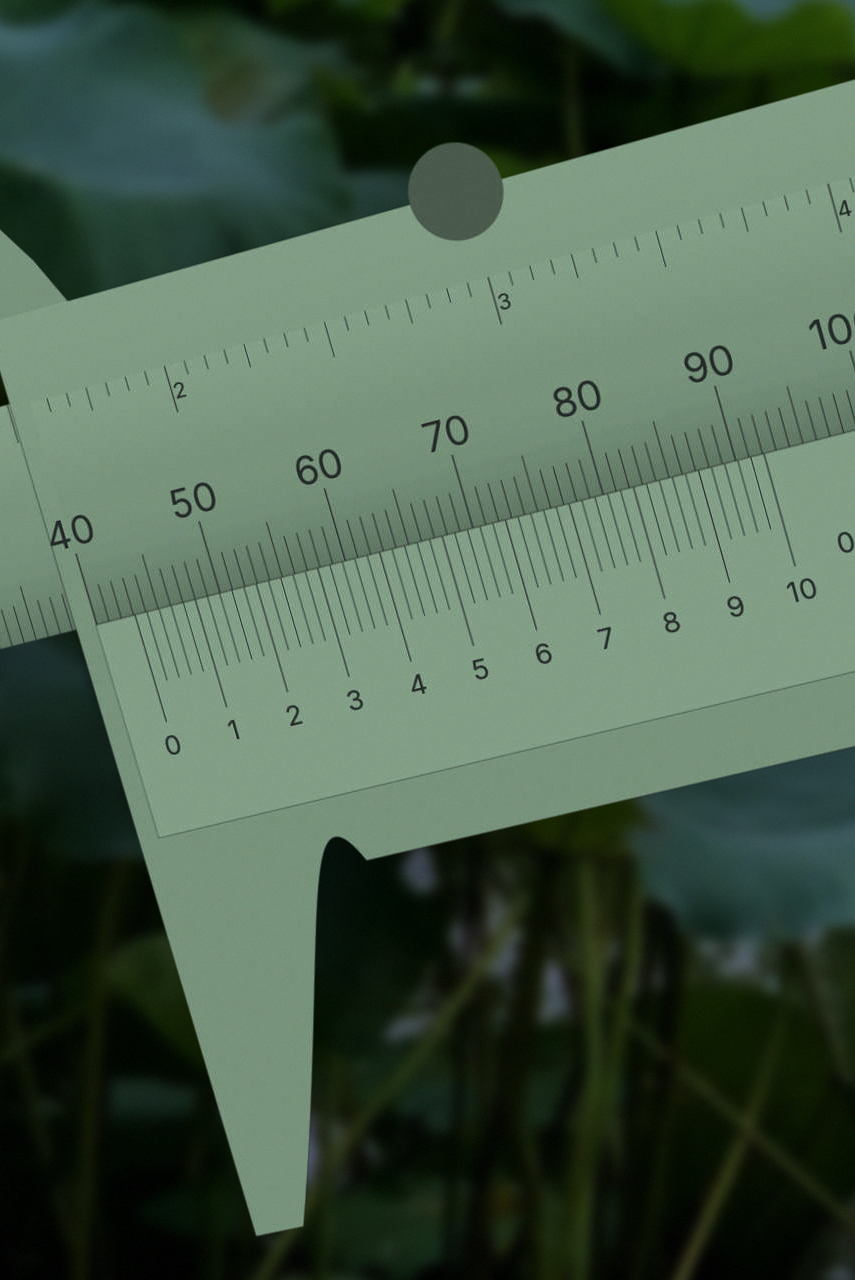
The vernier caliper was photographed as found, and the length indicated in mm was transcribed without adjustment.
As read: 43.1 mm
